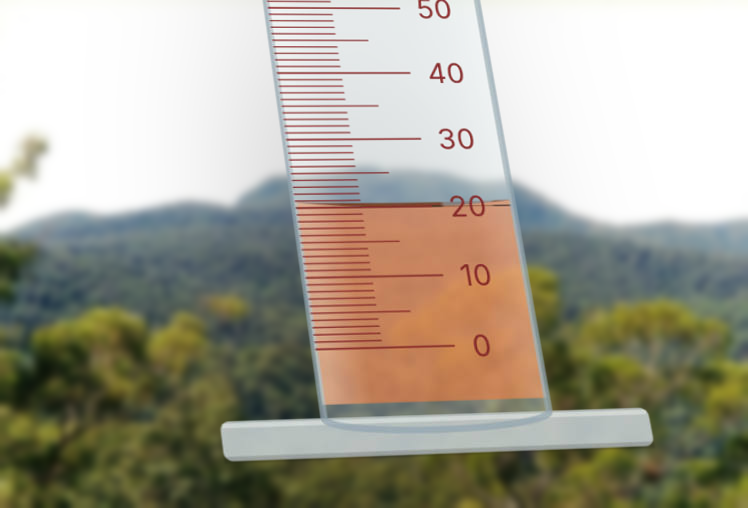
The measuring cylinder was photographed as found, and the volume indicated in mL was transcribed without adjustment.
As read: 20 mL
